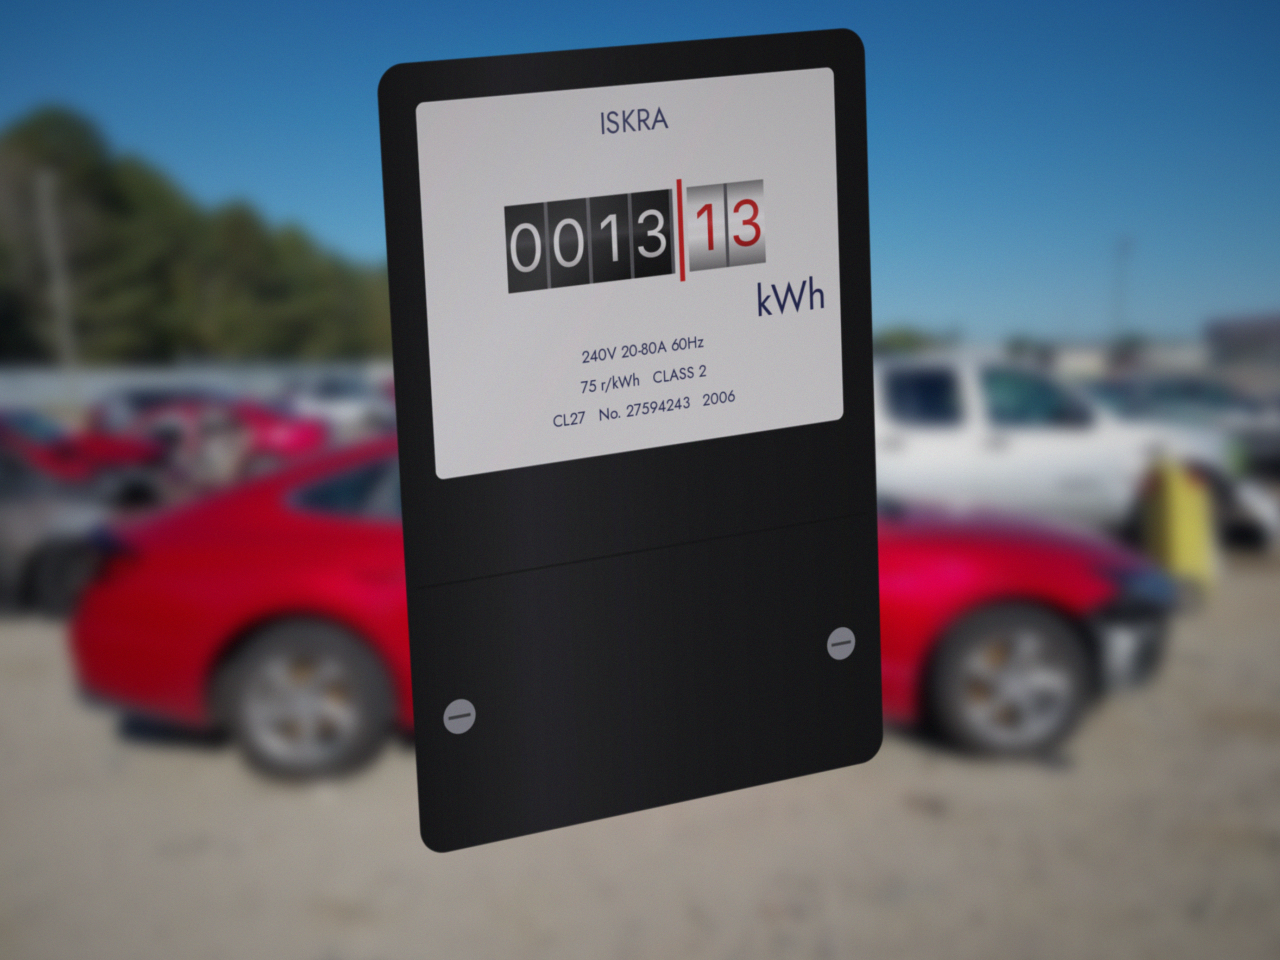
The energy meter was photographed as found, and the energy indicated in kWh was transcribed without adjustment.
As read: 13.13 kWh
